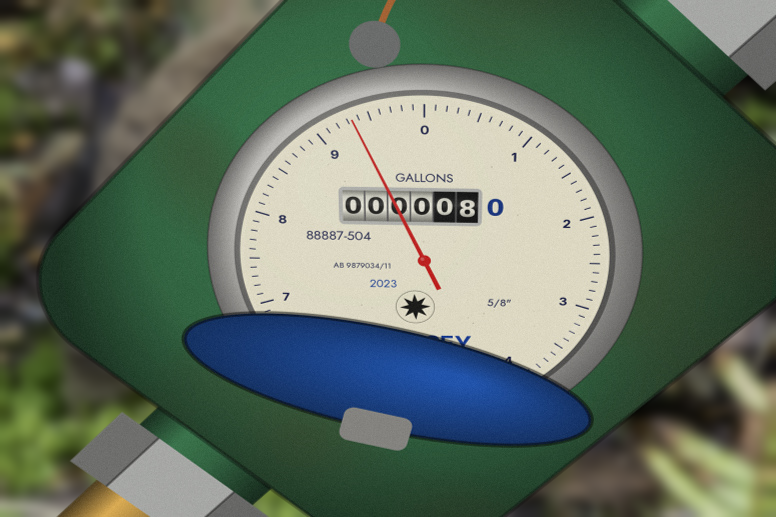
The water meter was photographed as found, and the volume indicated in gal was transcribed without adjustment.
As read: 79.3 gal
